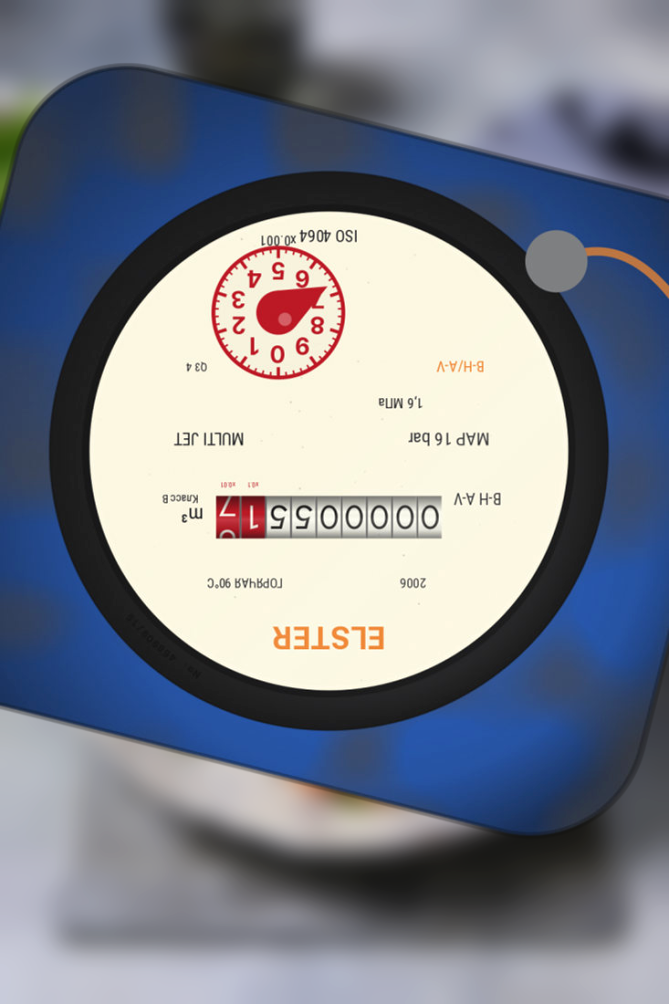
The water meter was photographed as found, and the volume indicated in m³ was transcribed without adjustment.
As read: 55.166 m³
